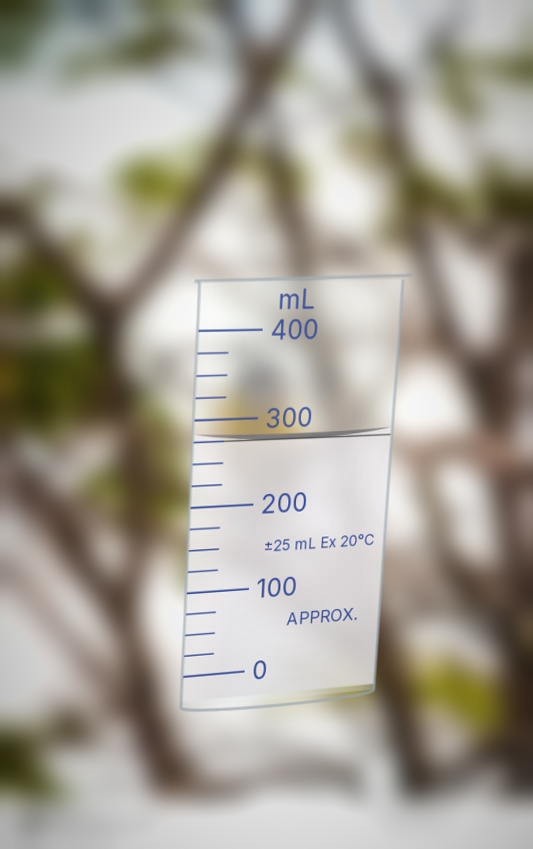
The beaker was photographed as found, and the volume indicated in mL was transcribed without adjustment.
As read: 275 mL
